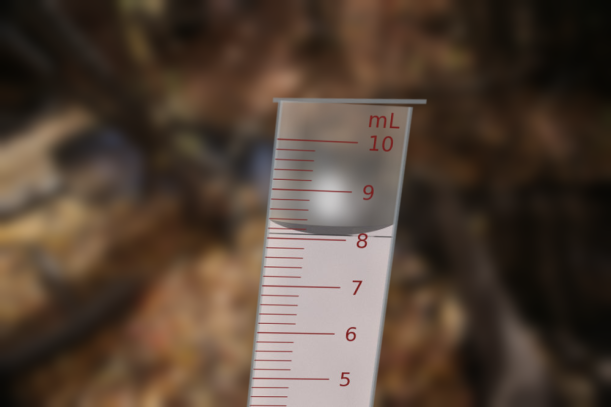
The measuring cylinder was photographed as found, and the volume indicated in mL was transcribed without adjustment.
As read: 8.1 mL
